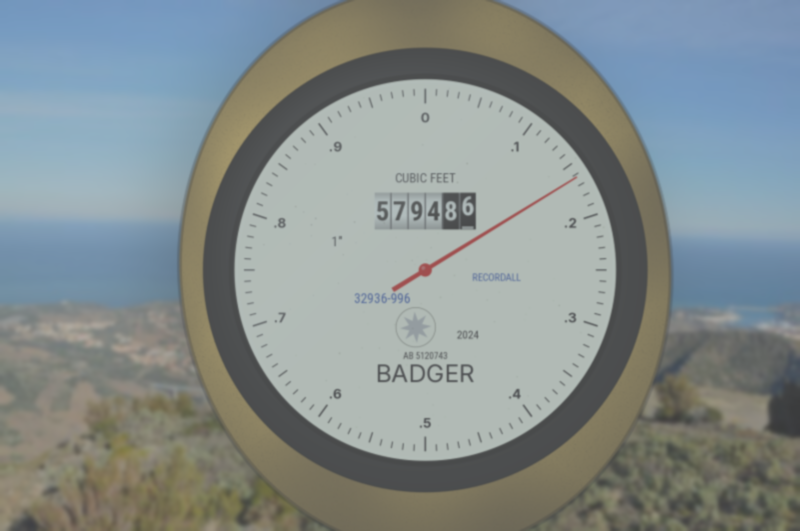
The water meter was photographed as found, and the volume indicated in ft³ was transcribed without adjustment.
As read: 579486.16 ft³
